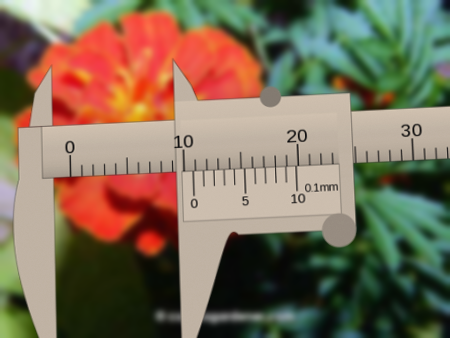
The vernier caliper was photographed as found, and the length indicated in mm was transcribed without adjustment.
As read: 10.8 mm
